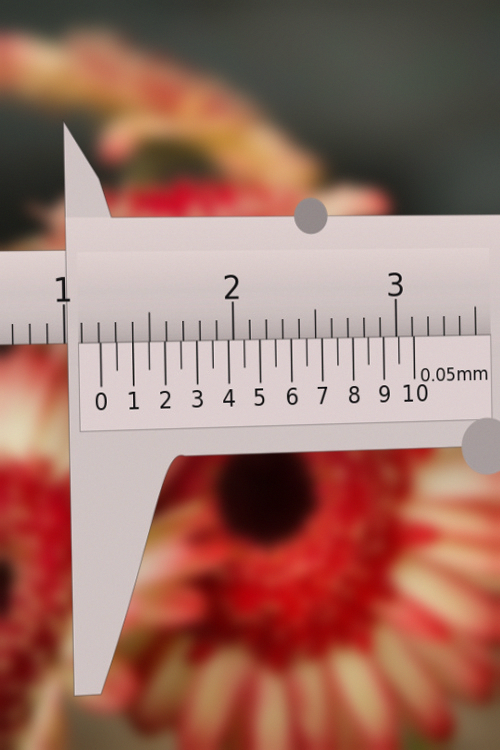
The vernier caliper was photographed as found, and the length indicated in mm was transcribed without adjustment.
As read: 12.1 mm
